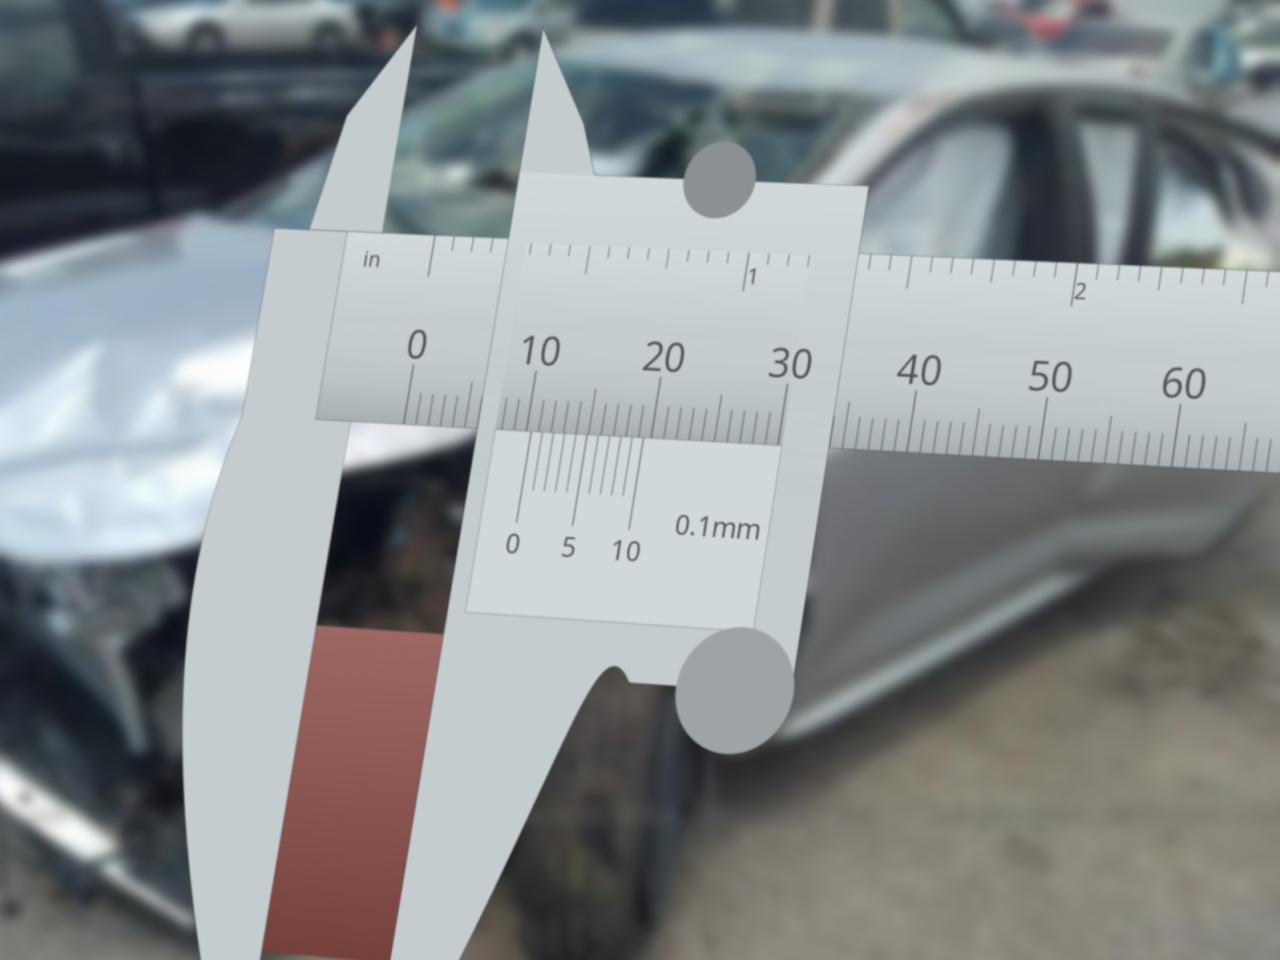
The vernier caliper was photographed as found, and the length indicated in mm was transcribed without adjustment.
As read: 10.4 mm
